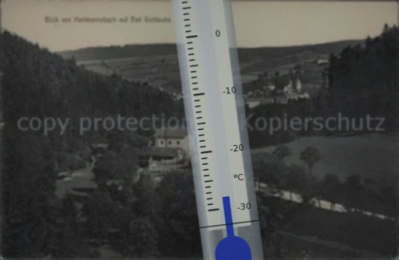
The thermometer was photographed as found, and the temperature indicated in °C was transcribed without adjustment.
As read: -28 °C
